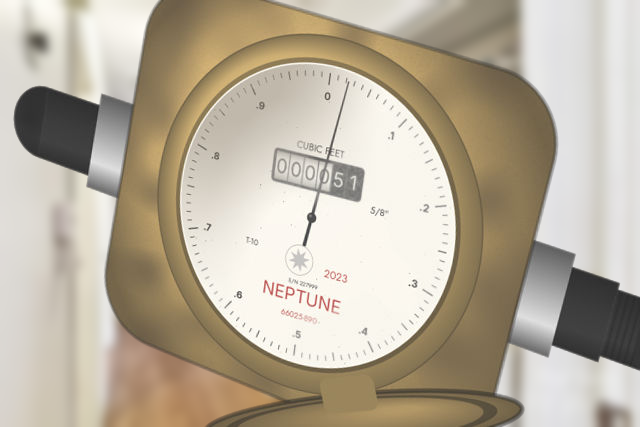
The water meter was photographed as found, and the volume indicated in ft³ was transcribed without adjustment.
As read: 51.02 ft³
